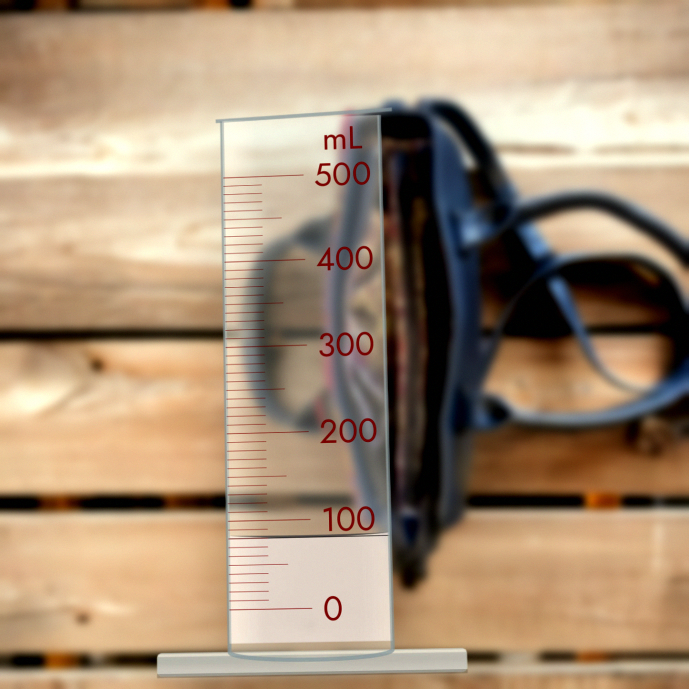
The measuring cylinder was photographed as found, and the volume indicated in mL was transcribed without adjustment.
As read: 80 mL
